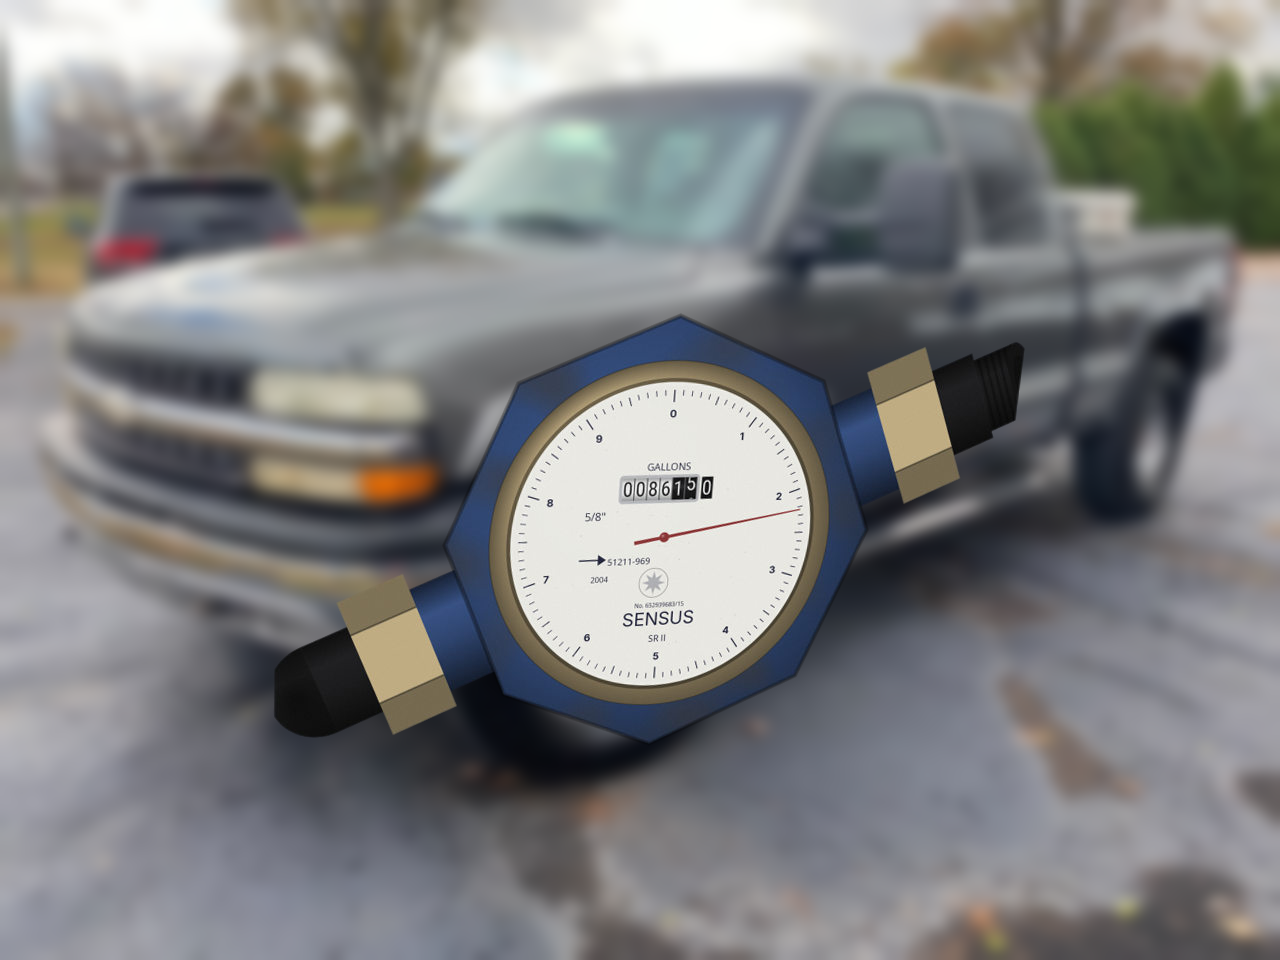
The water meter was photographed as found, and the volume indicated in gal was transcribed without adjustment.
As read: 86152.2 gal
